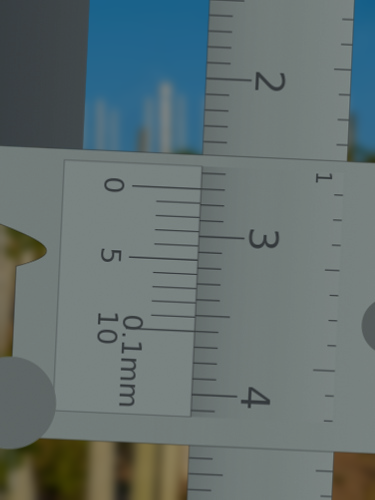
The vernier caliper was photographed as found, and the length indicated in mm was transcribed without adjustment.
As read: 27.0 mm
